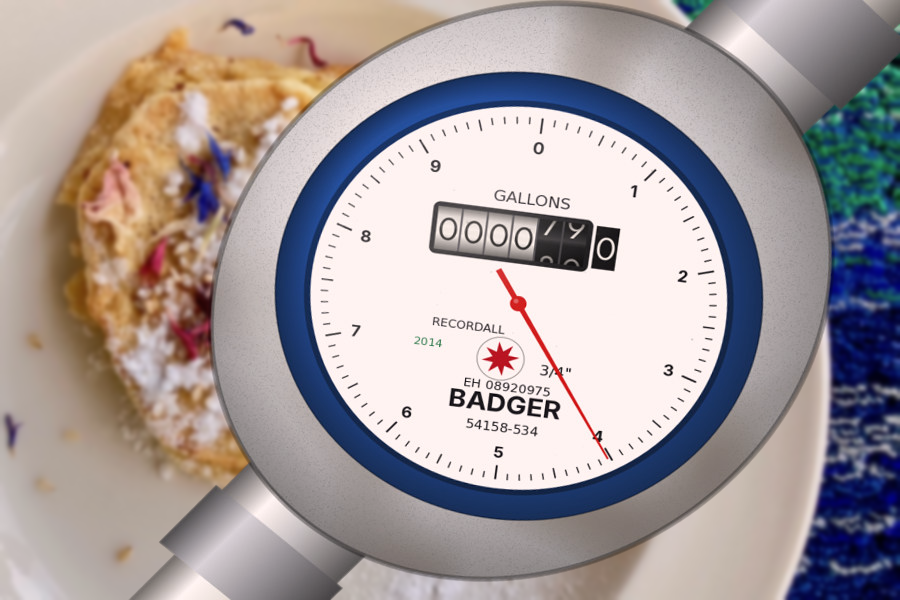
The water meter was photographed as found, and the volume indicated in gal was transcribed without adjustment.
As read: 794.0 gal
